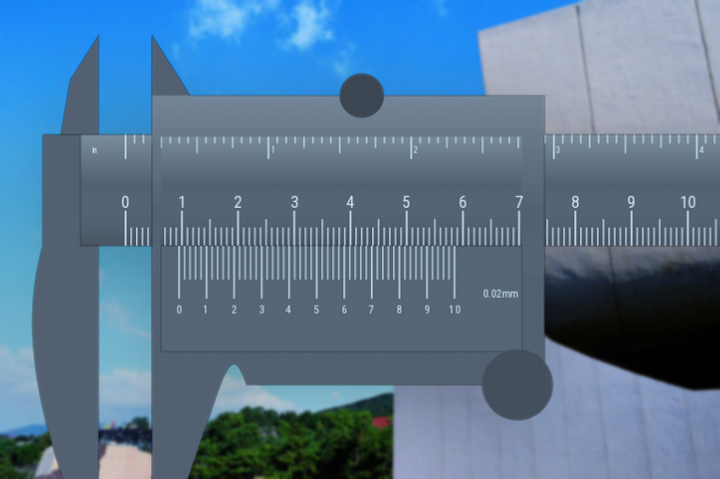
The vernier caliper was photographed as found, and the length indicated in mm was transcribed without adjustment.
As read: 9.5 mm
